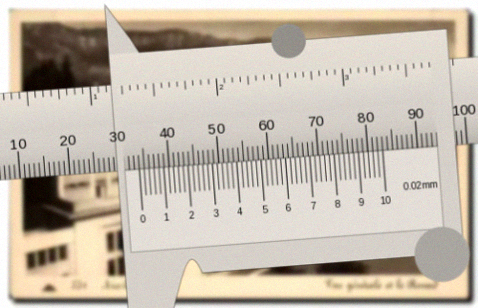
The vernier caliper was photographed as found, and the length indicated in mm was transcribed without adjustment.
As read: 34.0 mm
